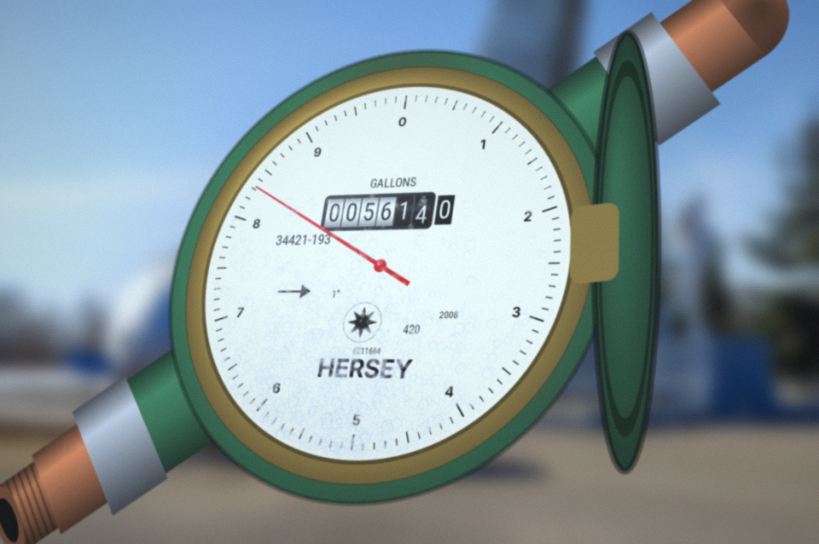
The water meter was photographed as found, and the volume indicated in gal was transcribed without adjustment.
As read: 56138.3 gal
